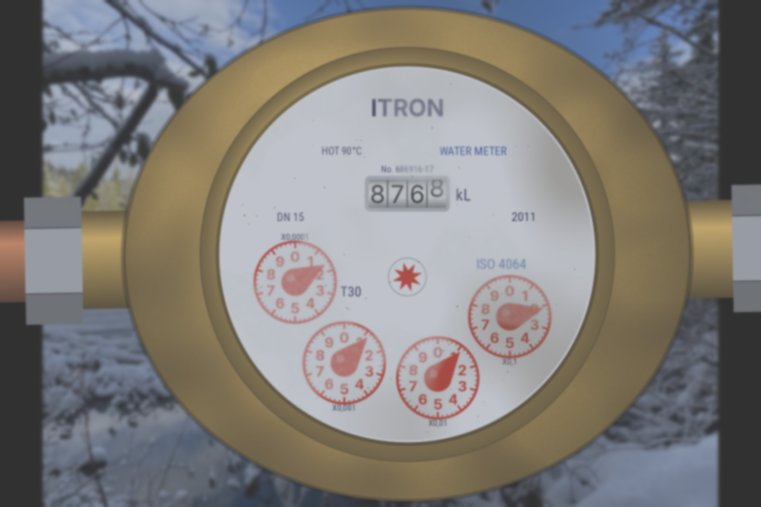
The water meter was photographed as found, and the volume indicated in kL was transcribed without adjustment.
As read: 8768.2111 kL
